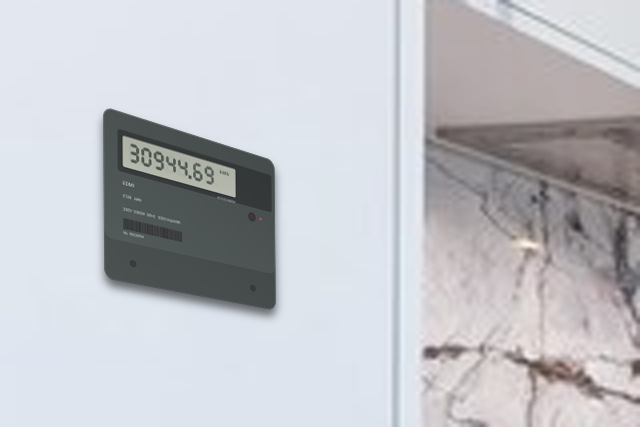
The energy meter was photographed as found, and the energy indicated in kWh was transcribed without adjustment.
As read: 30944.69 kWh
